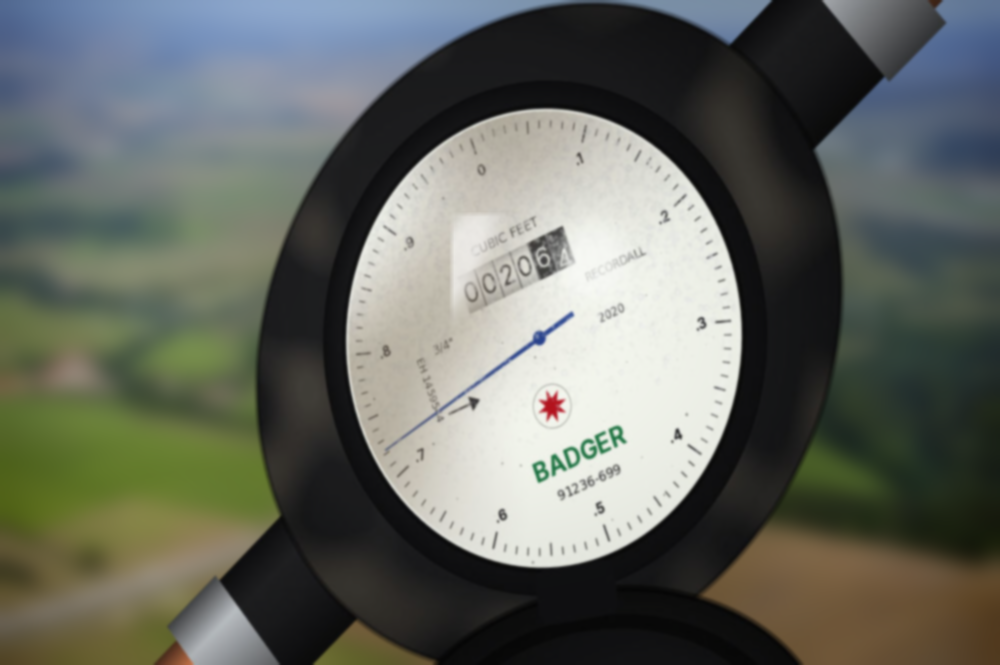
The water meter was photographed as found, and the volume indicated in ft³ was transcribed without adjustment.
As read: 2063.72 ft³
